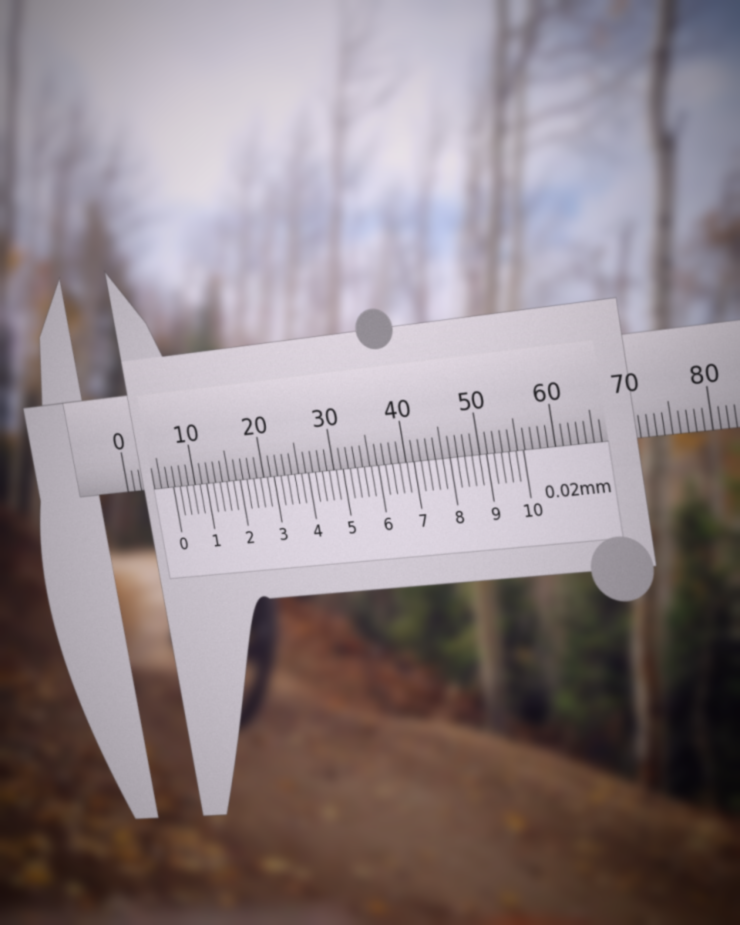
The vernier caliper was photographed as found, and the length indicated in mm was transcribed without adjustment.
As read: 6.8 mm
